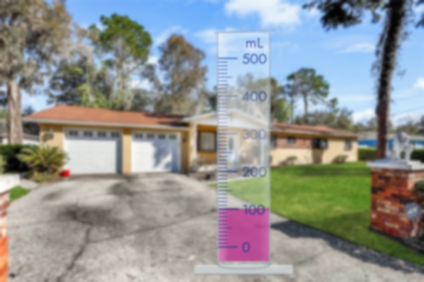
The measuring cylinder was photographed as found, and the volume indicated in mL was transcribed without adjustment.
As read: 100 mL
